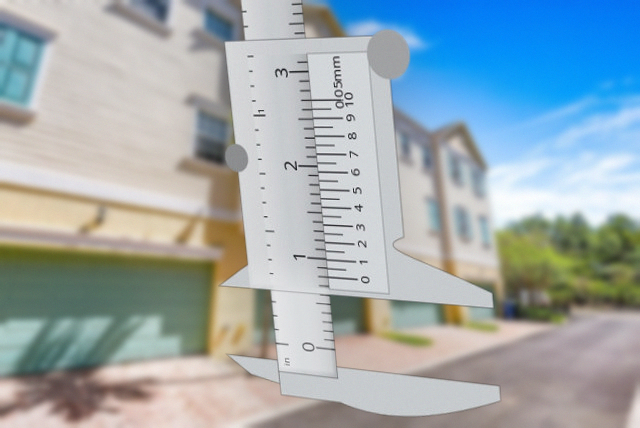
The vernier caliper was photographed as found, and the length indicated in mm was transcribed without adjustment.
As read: 8.0 mm
